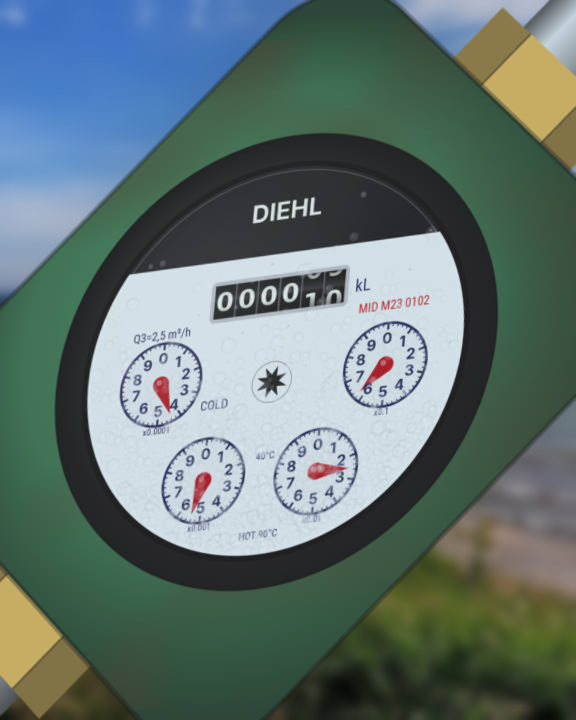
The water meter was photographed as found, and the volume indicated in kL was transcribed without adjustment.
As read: 9.6254 kL
